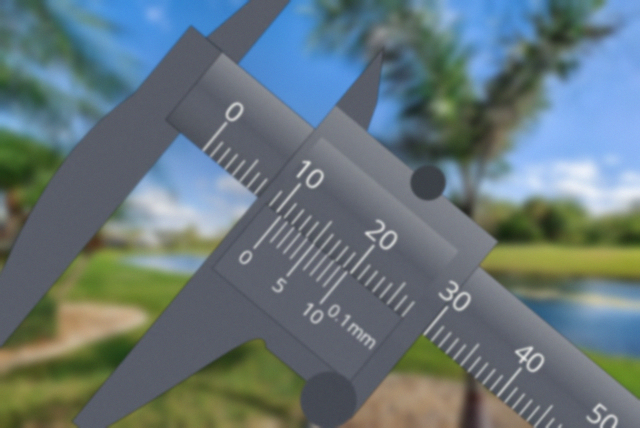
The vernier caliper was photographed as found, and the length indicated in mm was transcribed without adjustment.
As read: 10.6 mm
